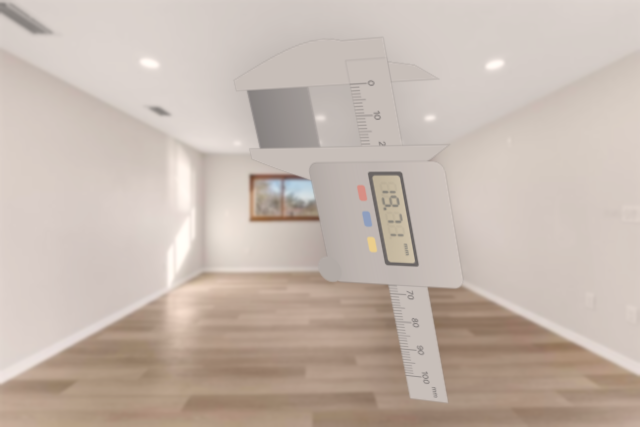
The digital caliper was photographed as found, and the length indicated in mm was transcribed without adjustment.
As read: 19.71 mm
